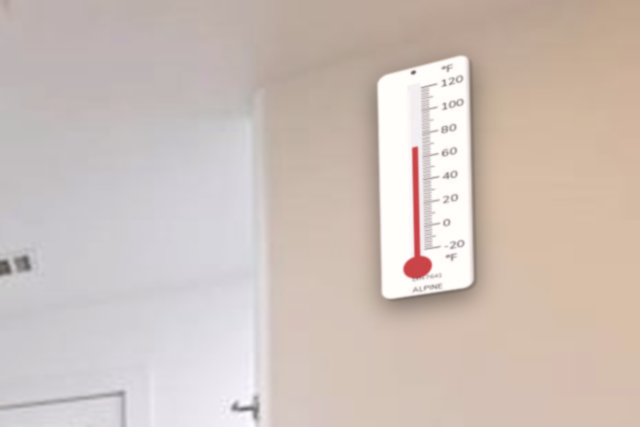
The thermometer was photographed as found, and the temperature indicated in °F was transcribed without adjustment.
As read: 70 °F
